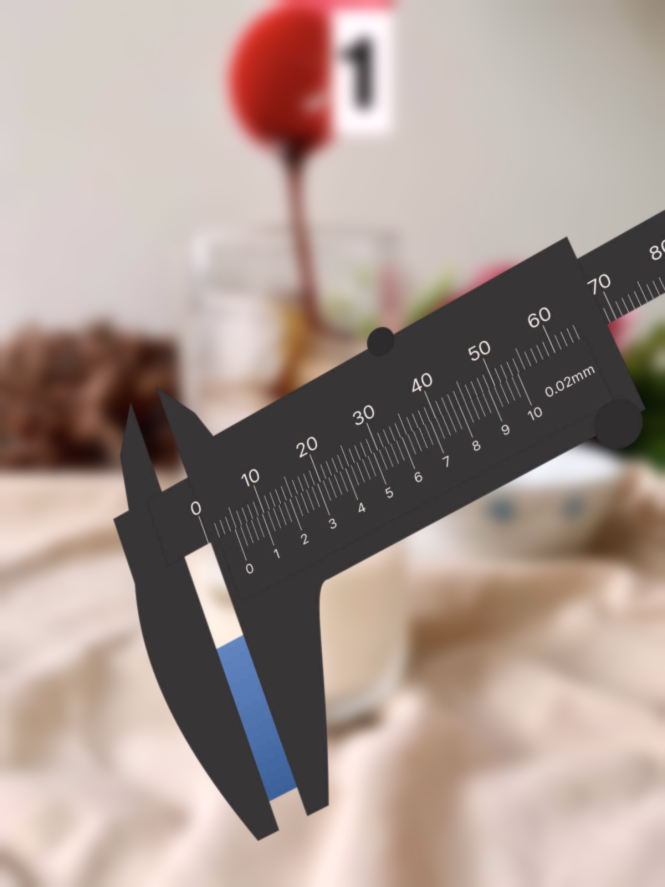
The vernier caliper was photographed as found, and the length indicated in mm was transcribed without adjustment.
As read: 4.8 mm
